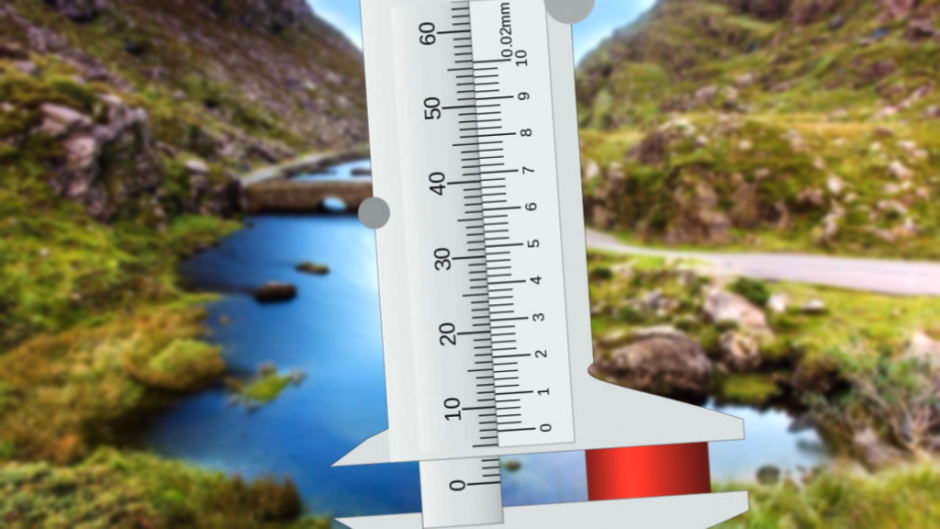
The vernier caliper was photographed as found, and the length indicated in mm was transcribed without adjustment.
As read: 6.8 mm
